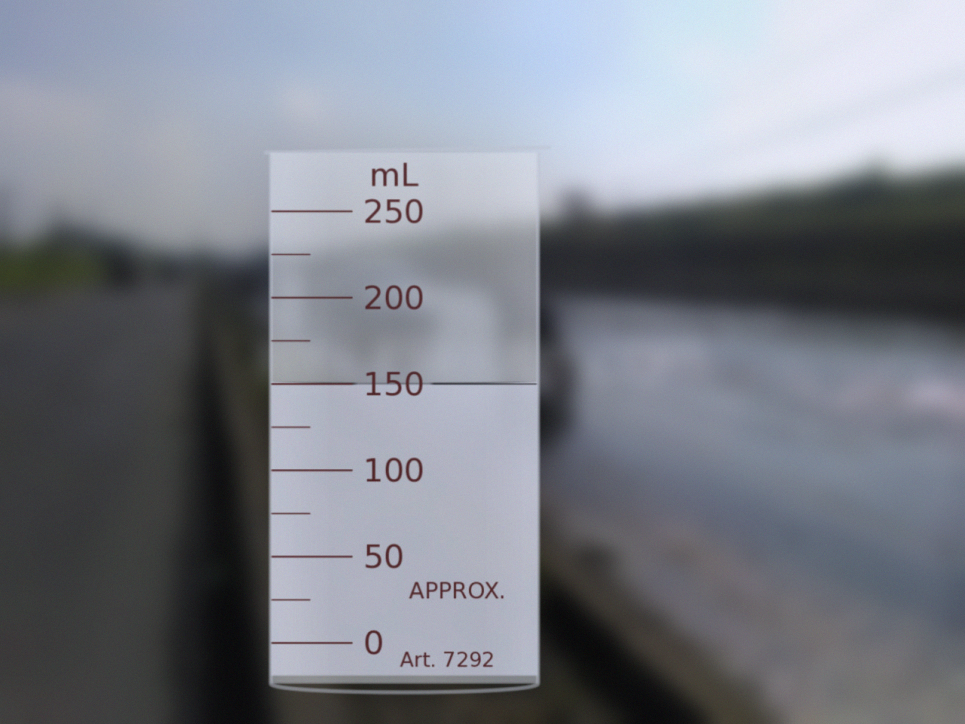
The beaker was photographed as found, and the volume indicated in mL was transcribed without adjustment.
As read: 150 mL
